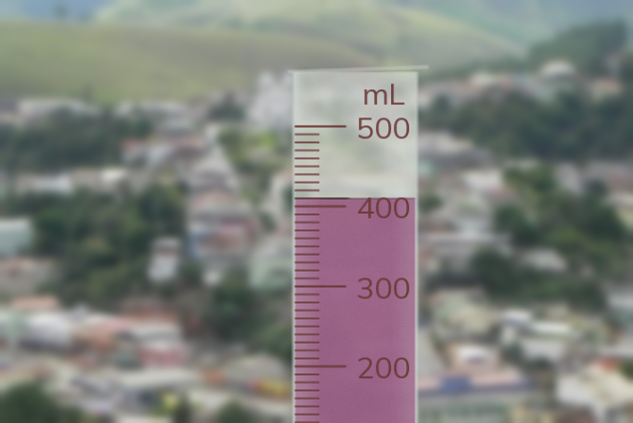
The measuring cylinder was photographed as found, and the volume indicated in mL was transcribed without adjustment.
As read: 410 mL
